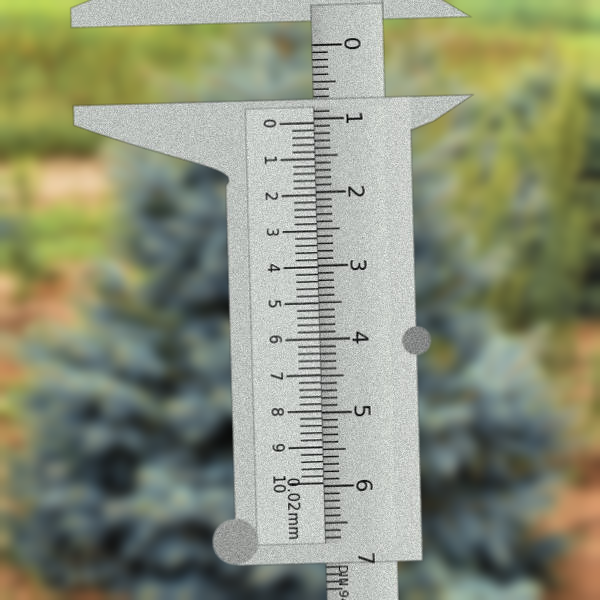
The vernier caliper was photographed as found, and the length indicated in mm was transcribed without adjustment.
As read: 10.6 mm
